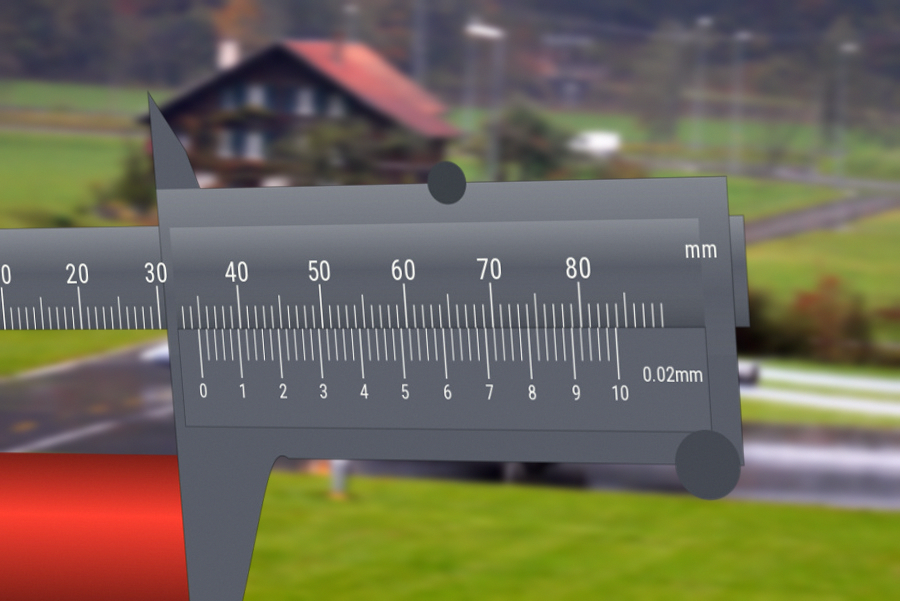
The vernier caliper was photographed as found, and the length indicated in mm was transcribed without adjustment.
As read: 34.8 mm
